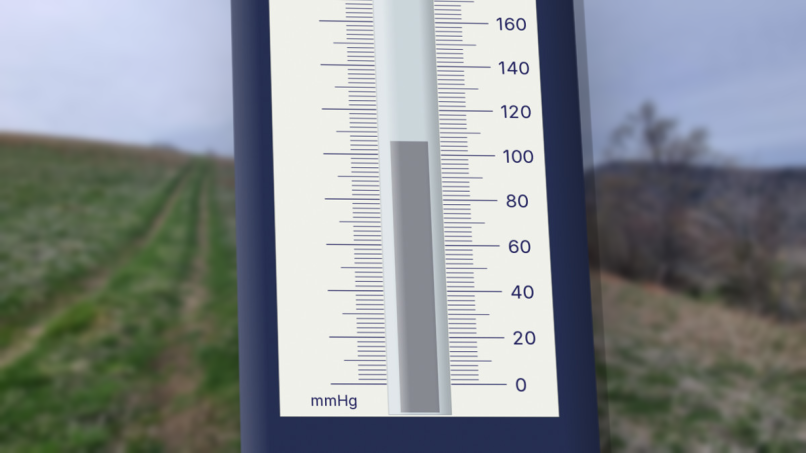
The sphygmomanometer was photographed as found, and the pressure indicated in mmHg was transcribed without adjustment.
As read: 106 mmHg
